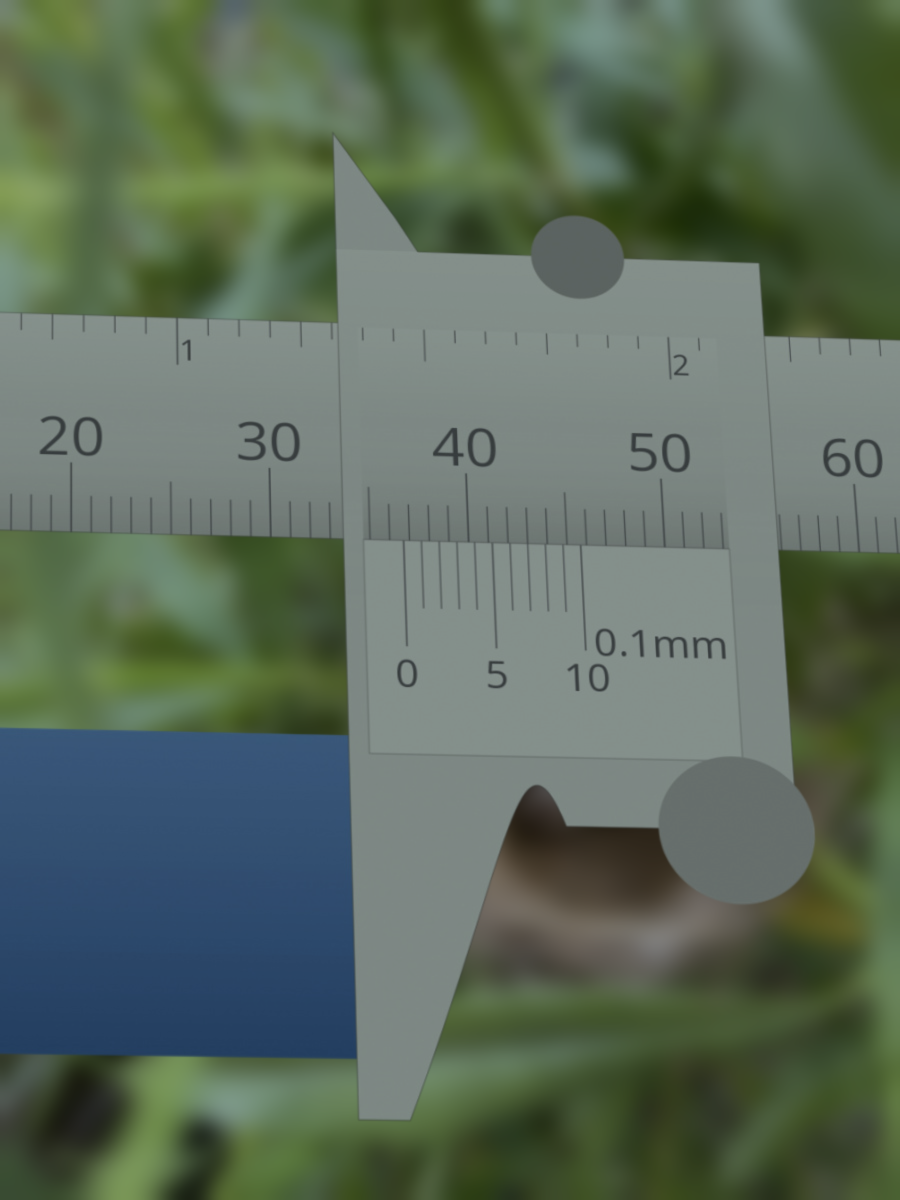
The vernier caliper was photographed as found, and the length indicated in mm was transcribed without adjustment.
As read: 36.7 mm
